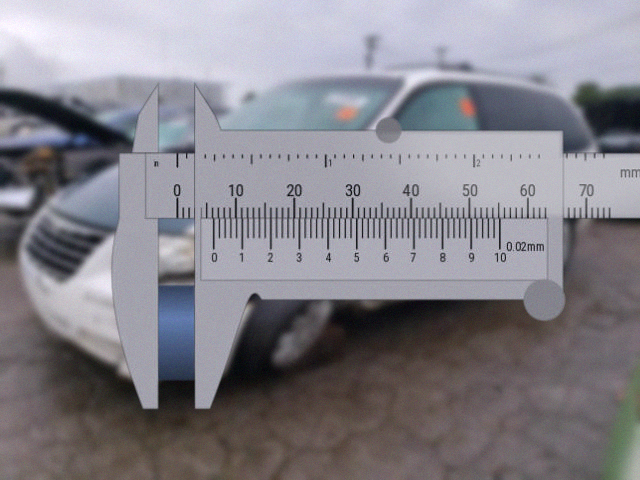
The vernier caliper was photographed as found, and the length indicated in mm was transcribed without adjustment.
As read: 6.2 mm
